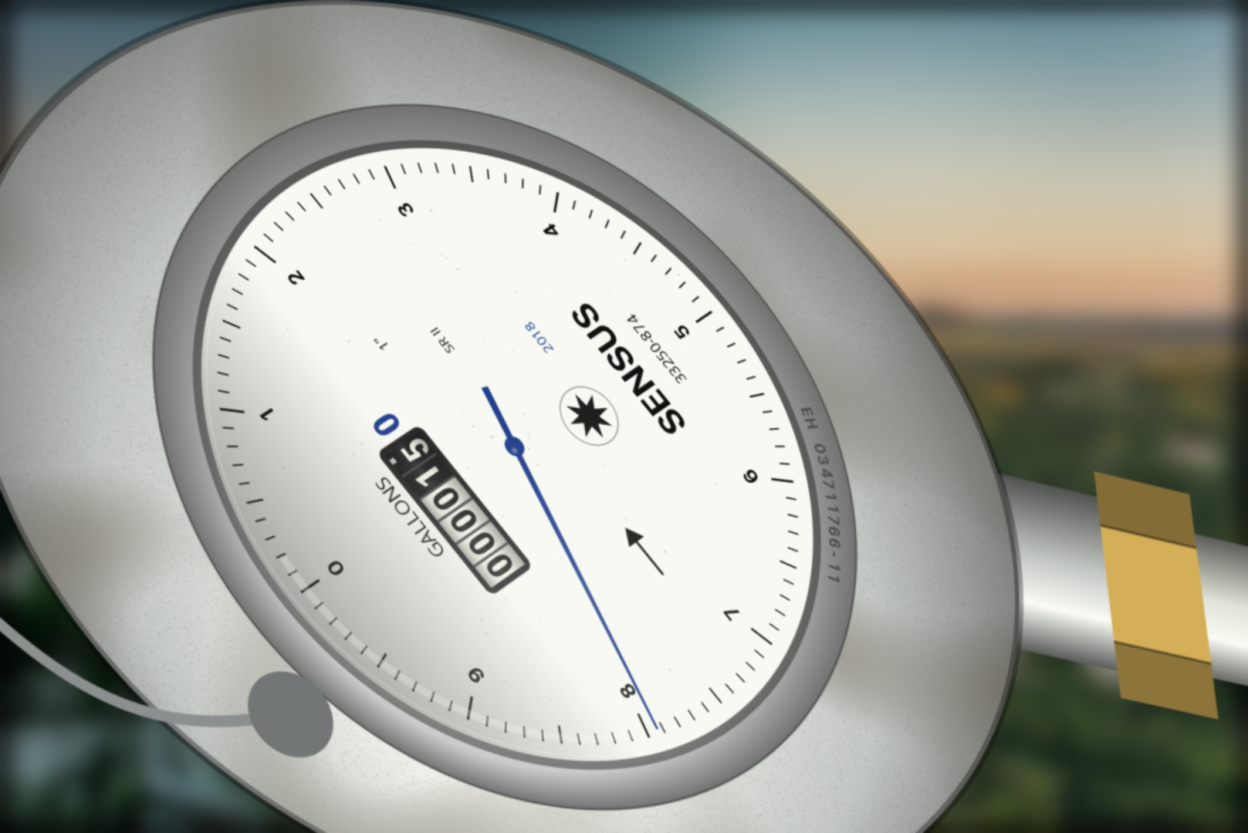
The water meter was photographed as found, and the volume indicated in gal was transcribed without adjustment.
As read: 147.9 gal
